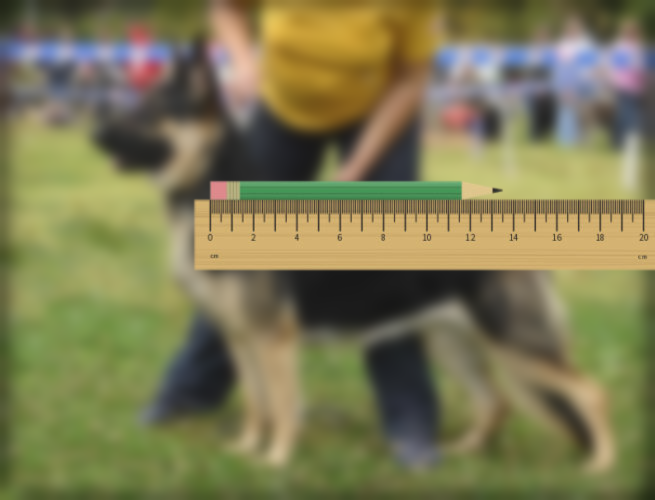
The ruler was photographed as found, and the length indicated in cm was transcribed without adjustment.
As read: 13.5 cm
